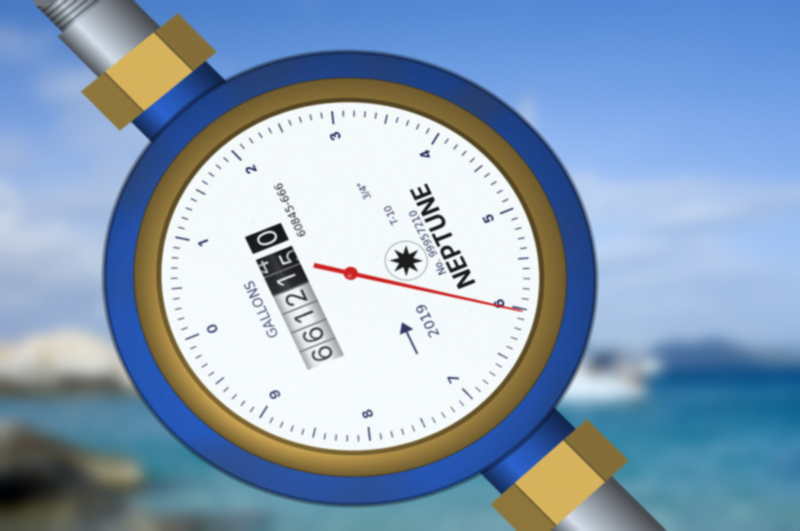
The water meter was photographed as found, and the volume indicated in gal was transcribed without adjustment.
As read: 6612146.0 gal
